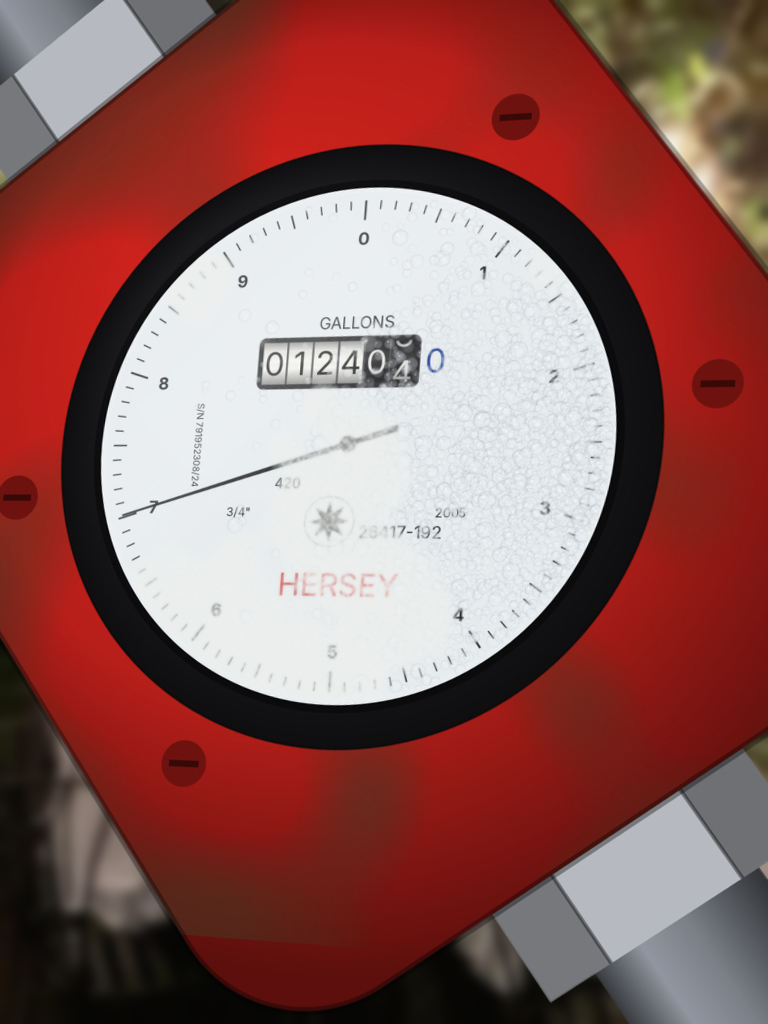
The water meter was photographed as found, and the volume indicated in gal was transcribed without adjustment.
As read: 124037.0 gal
